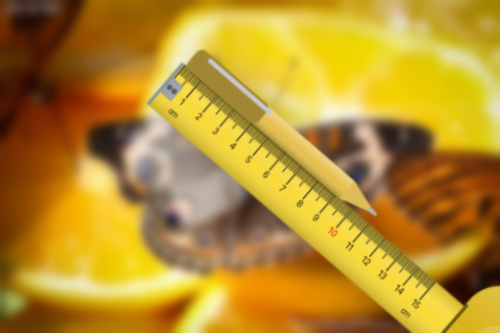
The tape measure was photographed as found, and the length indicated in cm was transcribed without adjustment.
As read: 11 cm
